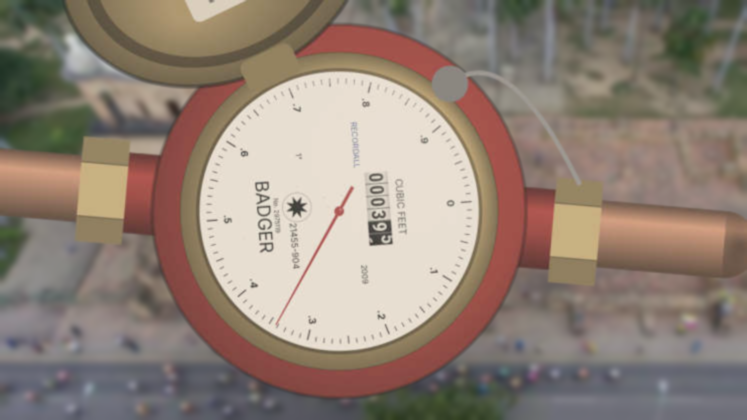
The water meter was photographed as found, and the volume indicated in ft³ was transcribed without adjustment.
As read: 395.34 ft³
